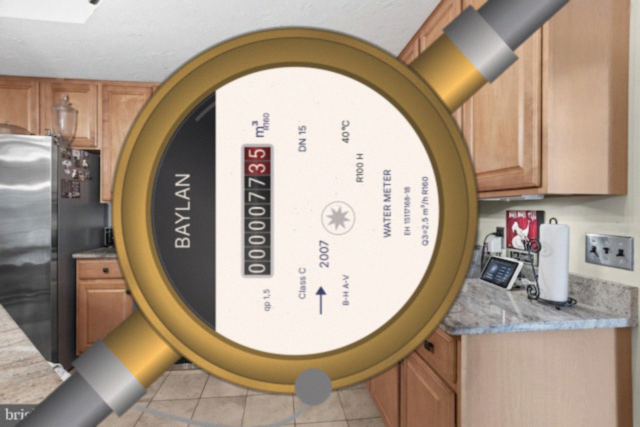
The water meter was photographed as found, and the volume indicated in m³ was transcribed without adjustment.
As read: 77.35 m³
